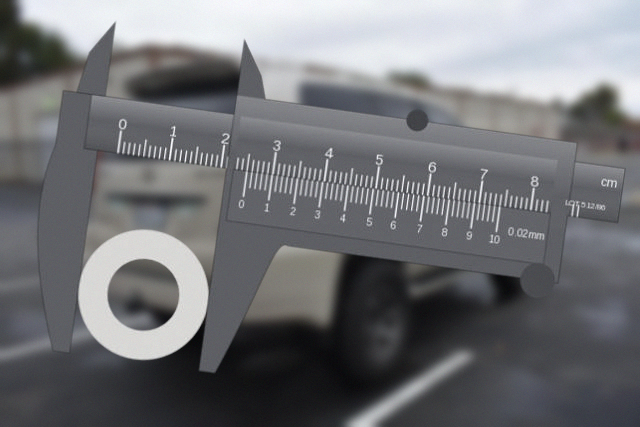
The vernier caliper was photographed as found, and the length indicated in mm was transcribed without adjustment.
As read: 25.0 mm
